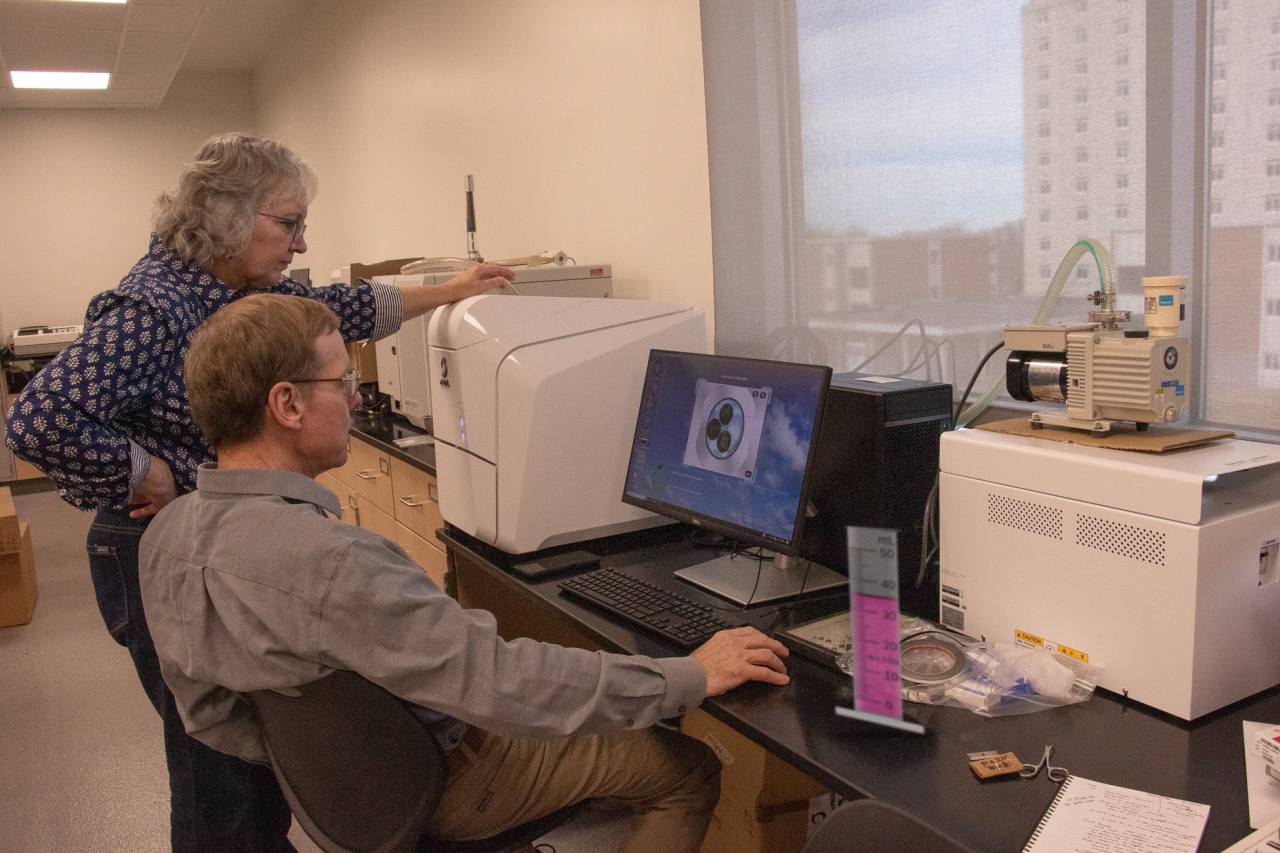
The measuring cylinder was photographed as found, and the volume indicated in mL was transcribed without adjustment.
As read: 35 mL
